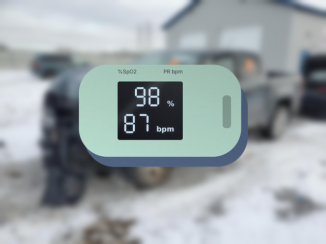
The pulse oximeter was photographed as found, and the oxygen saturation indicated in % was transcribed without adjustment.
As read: 98 %
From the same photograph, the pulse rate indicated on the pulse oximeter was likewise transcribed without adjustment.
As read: 87 bpm
